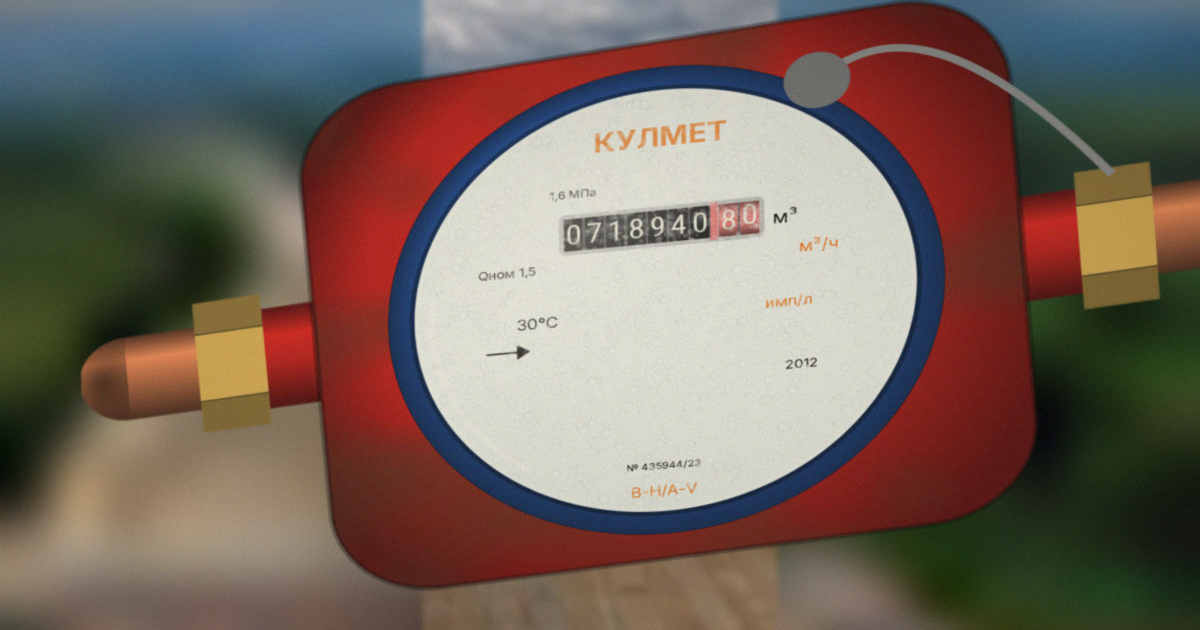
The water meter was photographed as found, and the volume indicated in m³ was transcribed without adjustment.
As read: 718940.80 m³
